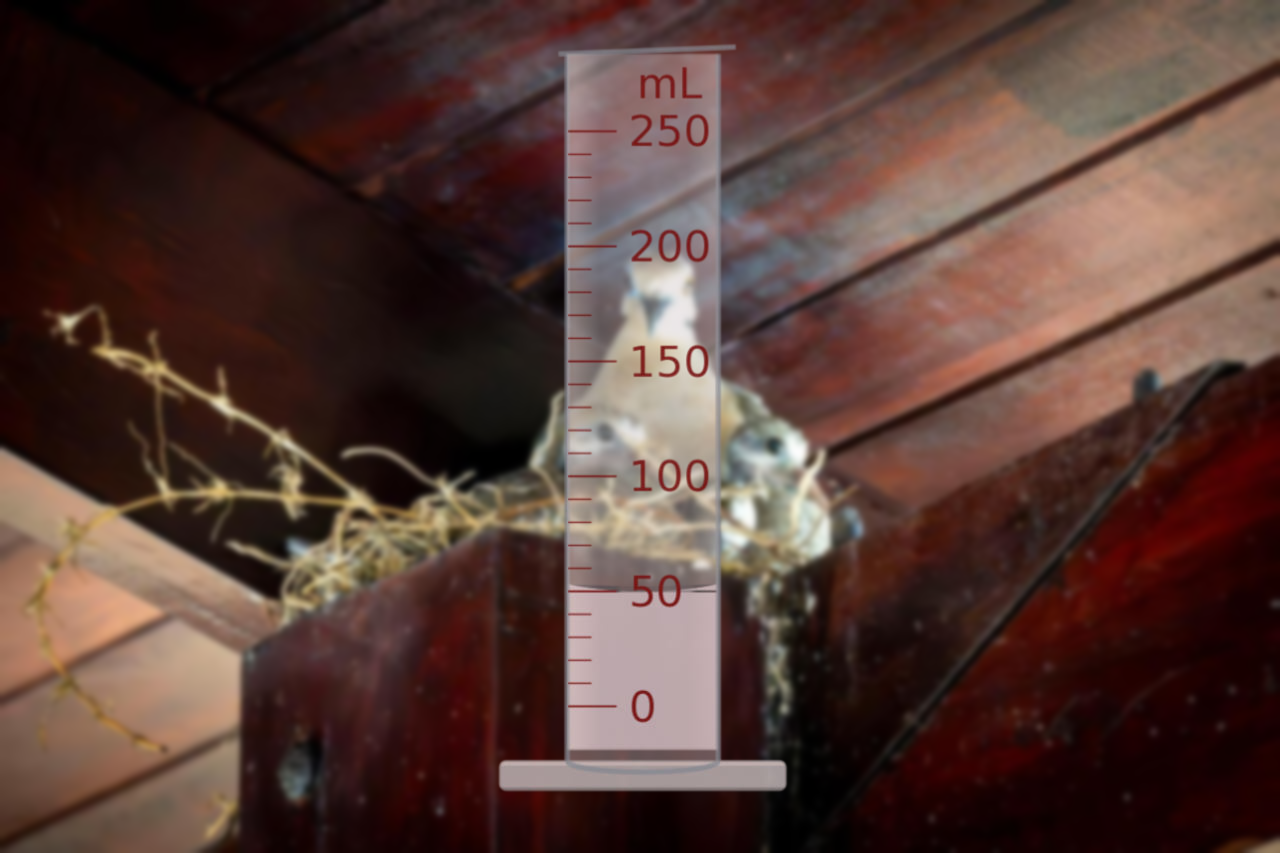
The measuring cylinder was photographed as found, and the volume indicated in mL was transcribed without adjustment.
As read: 50 mL
